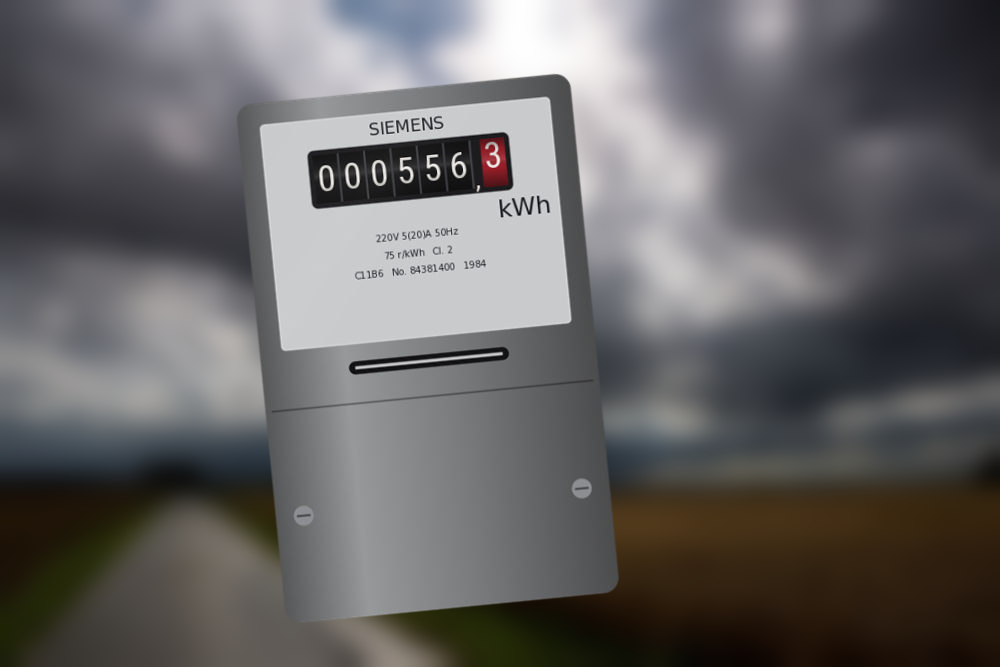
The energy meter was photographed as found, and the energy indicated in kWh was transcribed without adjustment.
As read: 556.3 kWh
